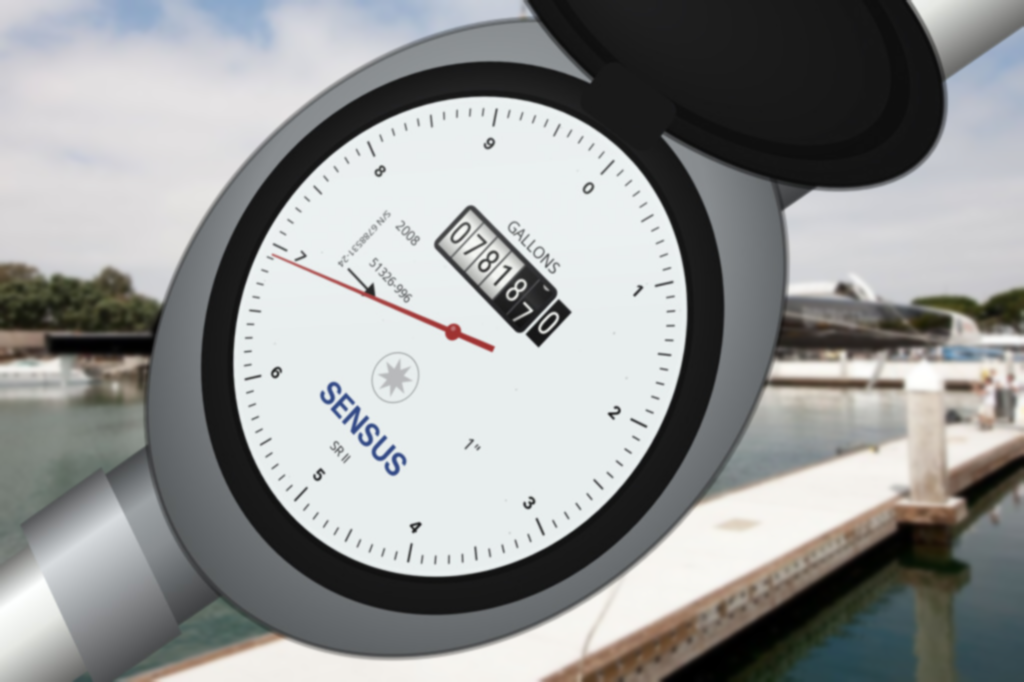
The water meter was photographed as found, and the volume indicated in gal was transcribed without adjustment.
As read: 781866.9 gal
